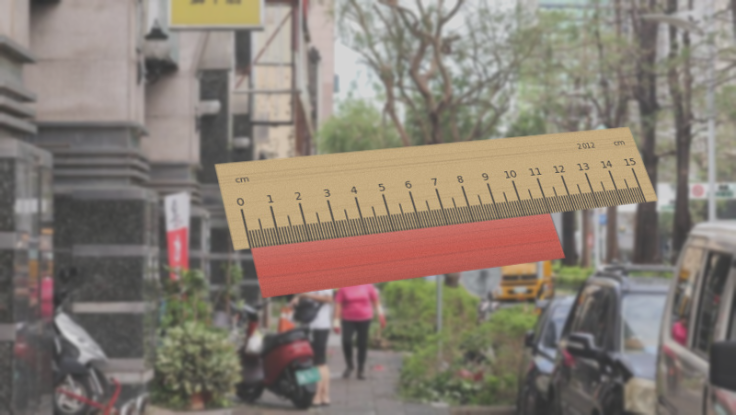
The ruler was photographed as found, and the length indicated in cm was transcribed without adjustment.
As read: 11 cm
